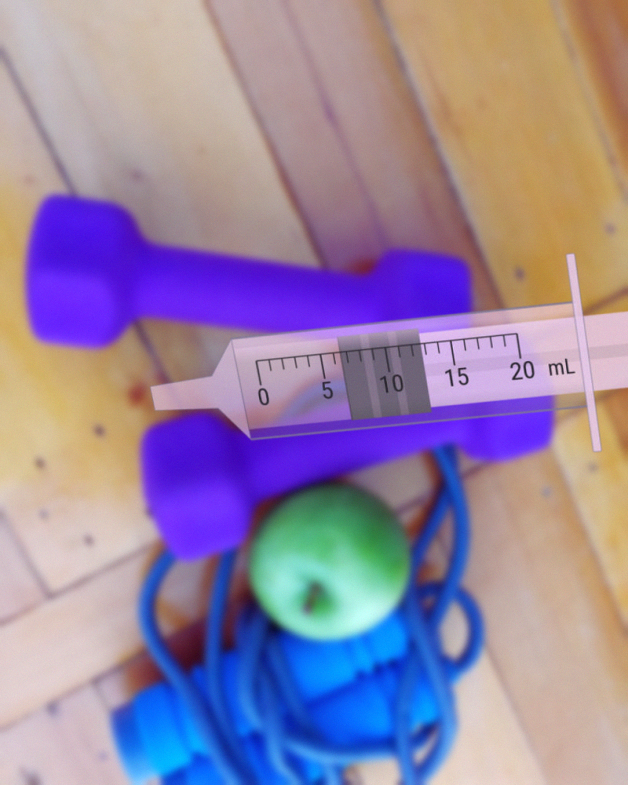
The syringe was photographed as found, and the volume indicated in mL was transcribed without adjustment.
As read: 6.5 mL
